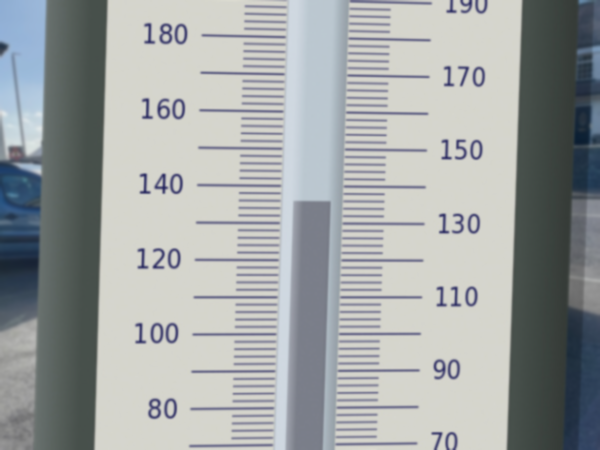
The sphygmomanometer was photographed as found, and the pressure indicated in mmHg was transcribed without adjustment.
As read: 136 mmHg
